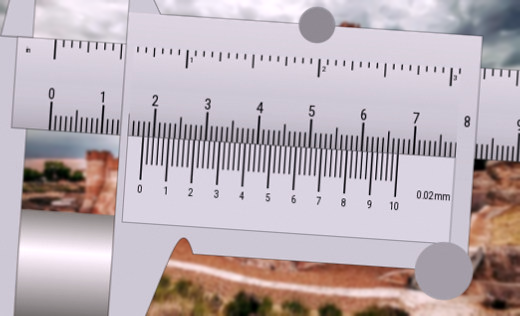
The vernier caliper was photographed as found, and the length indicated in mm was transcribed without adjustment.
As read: 18.0 mm
